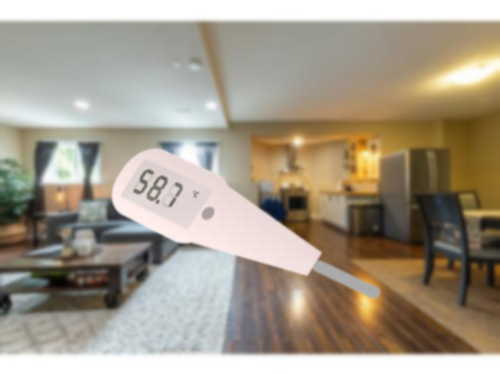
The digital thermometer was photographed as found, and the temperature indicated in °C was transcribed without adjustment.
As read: 58.7 °C
